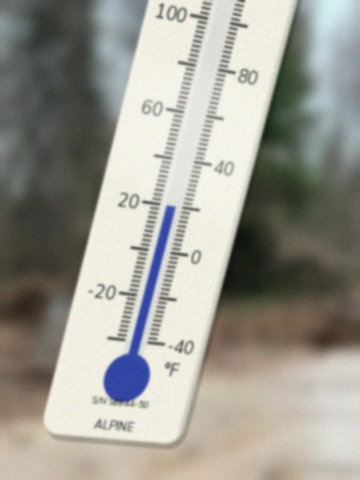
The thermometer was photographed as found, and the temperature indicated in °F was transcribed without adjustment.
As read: 20 °F
